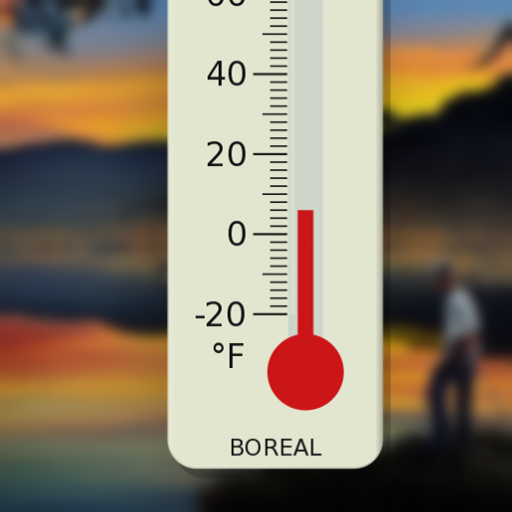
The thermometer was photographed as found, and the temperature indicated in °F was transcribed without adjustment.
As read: 6 °F
